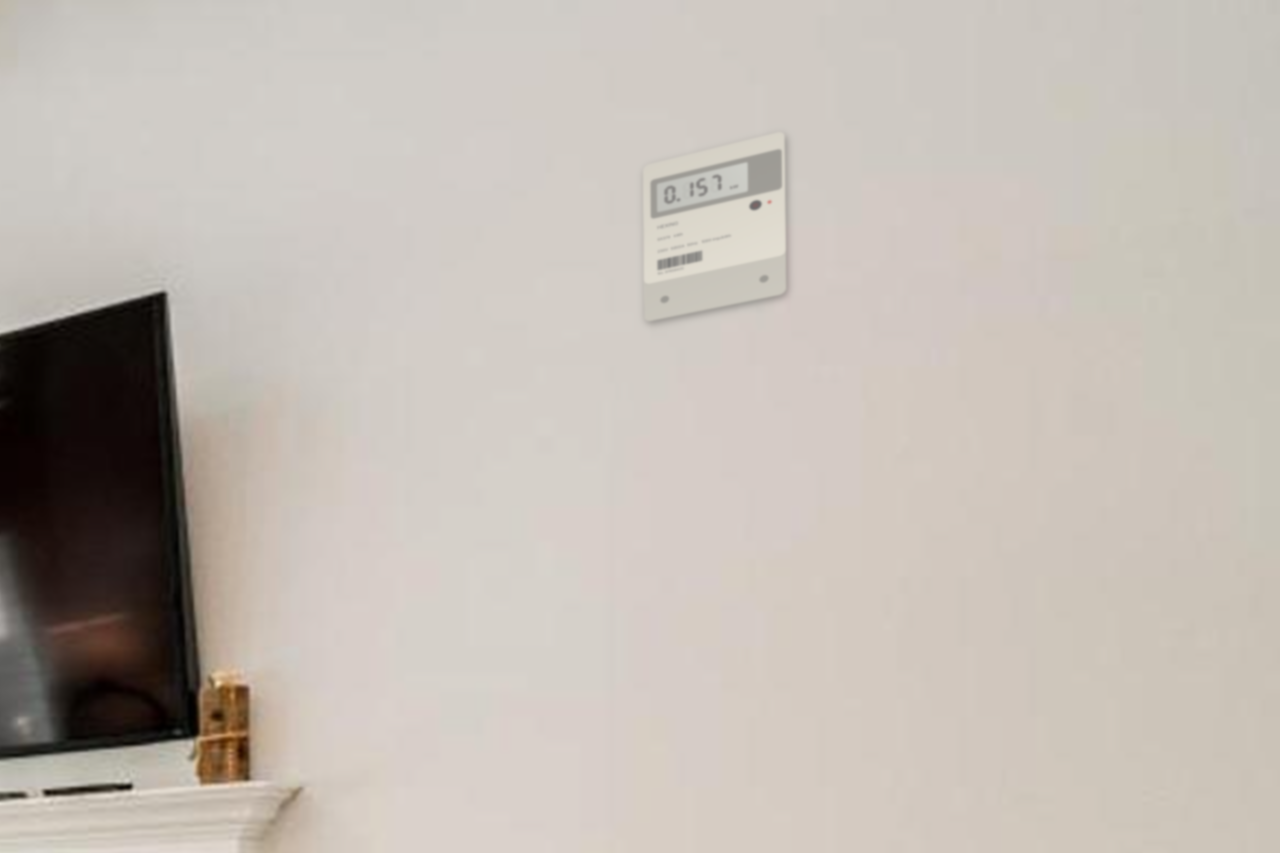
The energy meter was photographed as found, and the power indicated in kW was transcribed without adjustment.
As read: 0.157 kW
